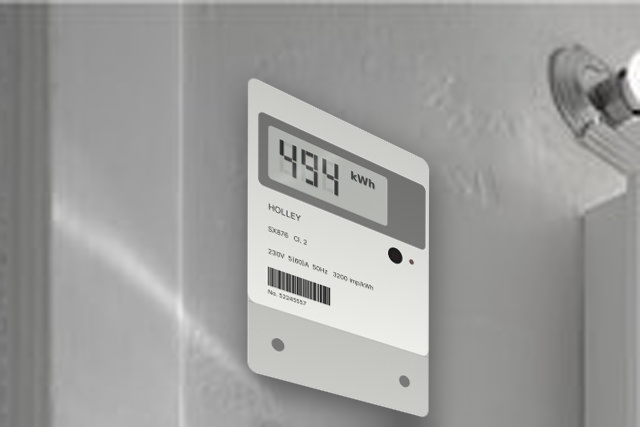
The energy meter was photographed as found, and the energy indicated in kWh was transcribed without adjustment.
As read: 494 kWh
